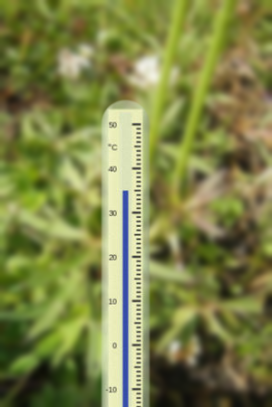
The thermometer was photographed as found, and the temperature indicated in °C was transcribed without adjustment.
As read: 35 °C
